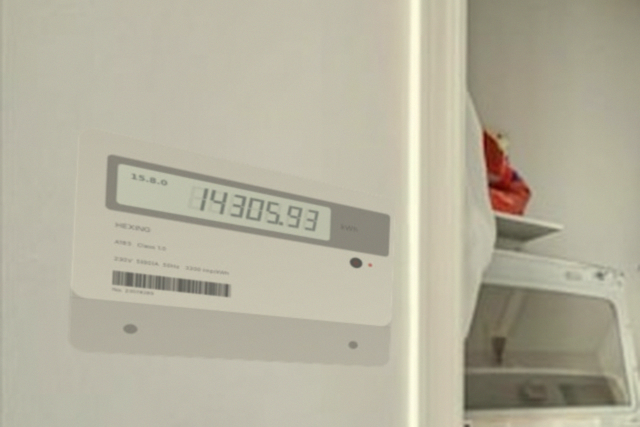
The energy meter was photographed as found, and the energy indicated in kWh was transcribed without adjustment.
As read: 14305.93 kWh
